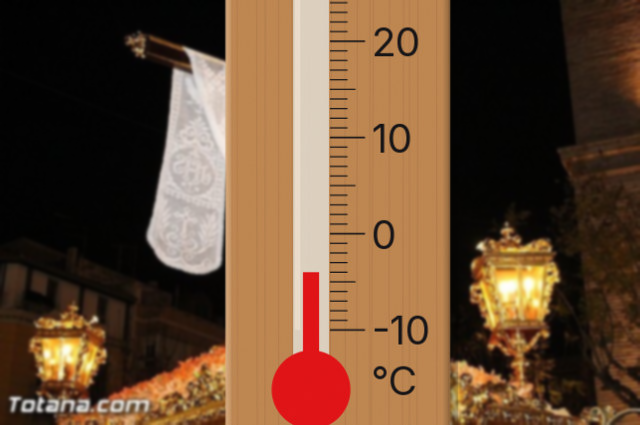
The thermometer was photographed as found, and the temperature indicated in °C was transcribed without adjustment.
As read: -4 °C
